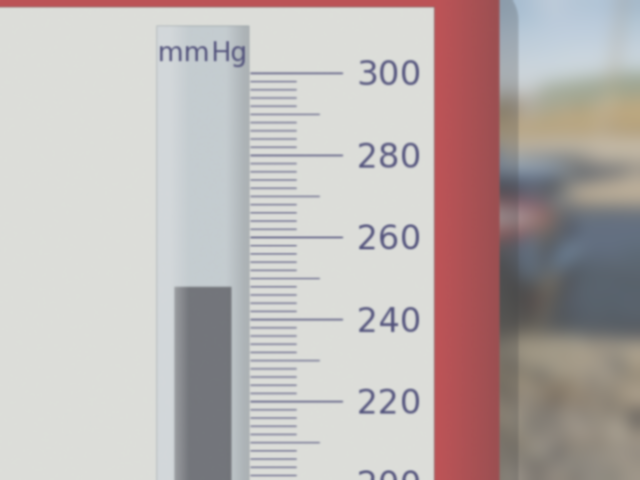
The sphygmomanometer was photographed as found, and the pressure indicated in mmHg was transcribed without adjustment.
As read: 248 mmHg
